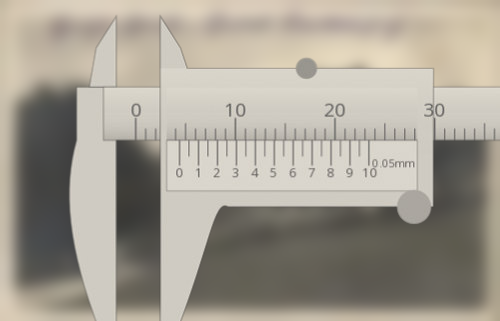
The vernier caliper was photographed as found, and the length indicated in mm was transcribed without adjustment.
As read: 4.4 mm
